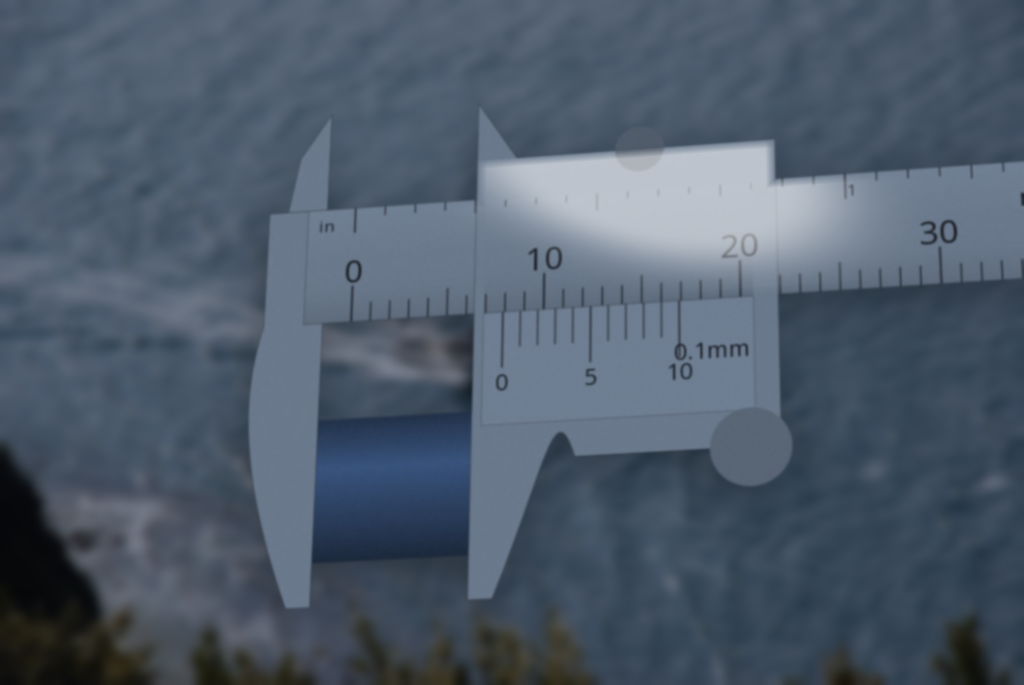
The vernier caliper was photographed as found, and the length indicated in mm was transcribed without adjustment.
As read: 7.9 mm
